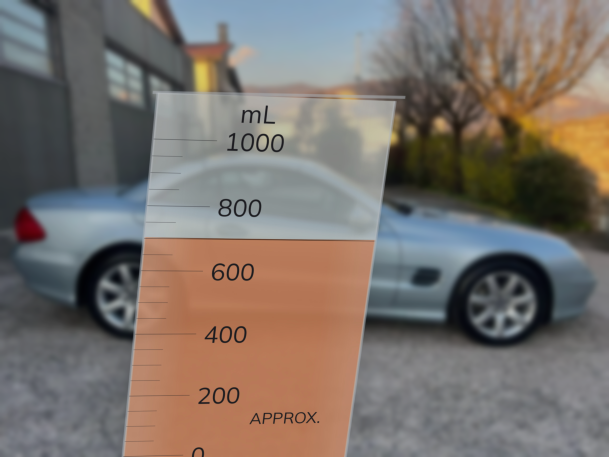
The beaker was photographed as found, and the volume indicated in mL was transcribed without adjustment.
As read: 700 mL
